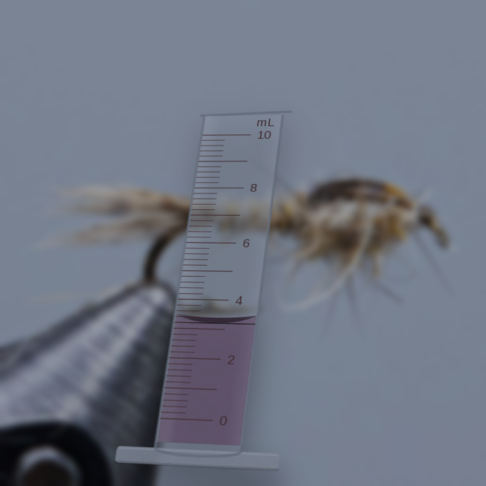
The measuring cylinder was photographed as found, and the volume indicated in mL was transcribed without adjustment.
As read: 3.2 mL
